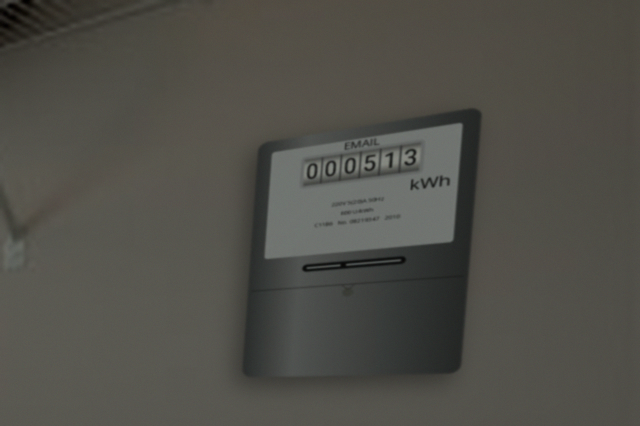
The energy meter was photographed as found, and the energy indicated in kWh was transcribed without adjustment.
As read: 513 kWh
